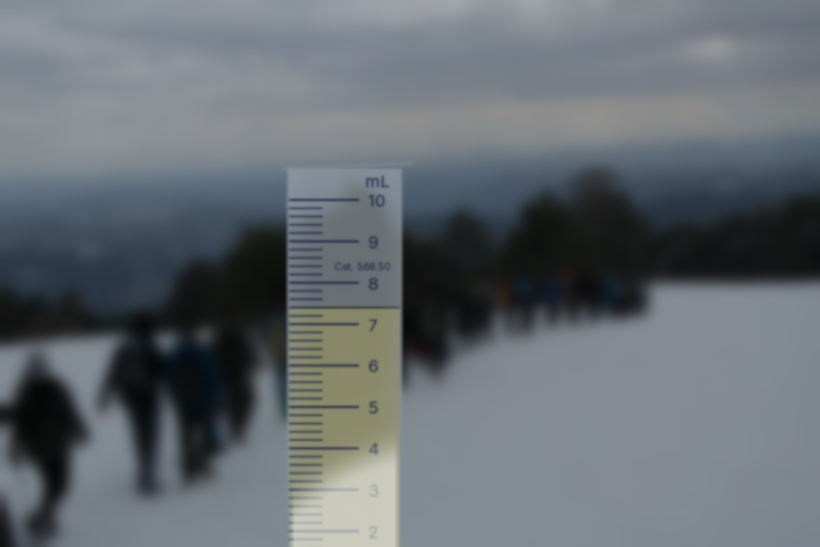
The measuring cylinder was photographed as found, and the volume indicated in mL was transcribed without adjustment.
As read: 7.4 mL
